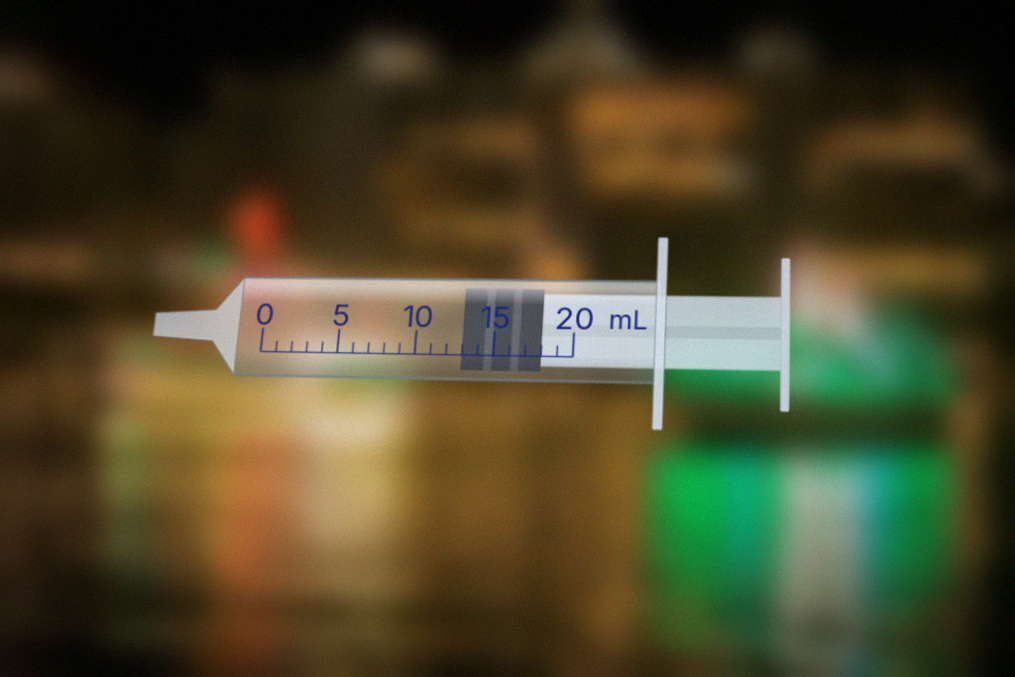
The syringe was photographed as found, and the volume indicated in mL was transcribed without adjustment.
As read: 13 mL
